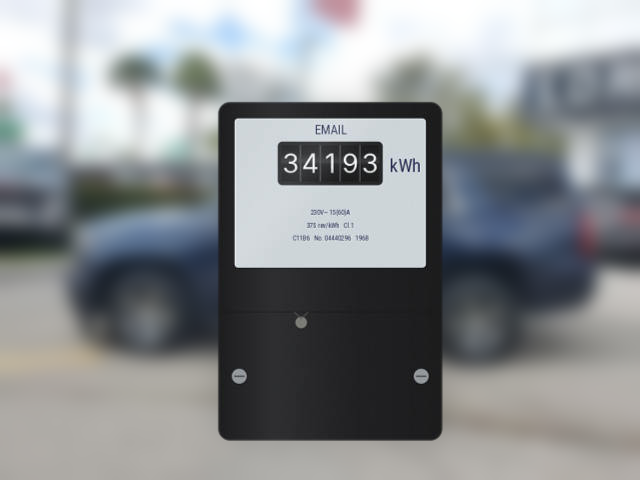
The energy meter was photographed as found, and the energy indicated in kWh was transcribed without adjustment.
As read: 34193 kWh
